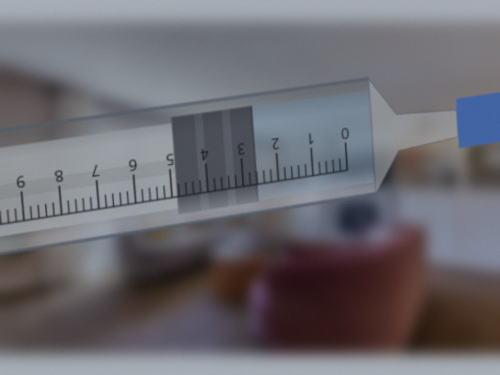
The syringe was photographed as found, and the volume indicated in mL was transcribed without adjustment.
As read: 2.6 mL
